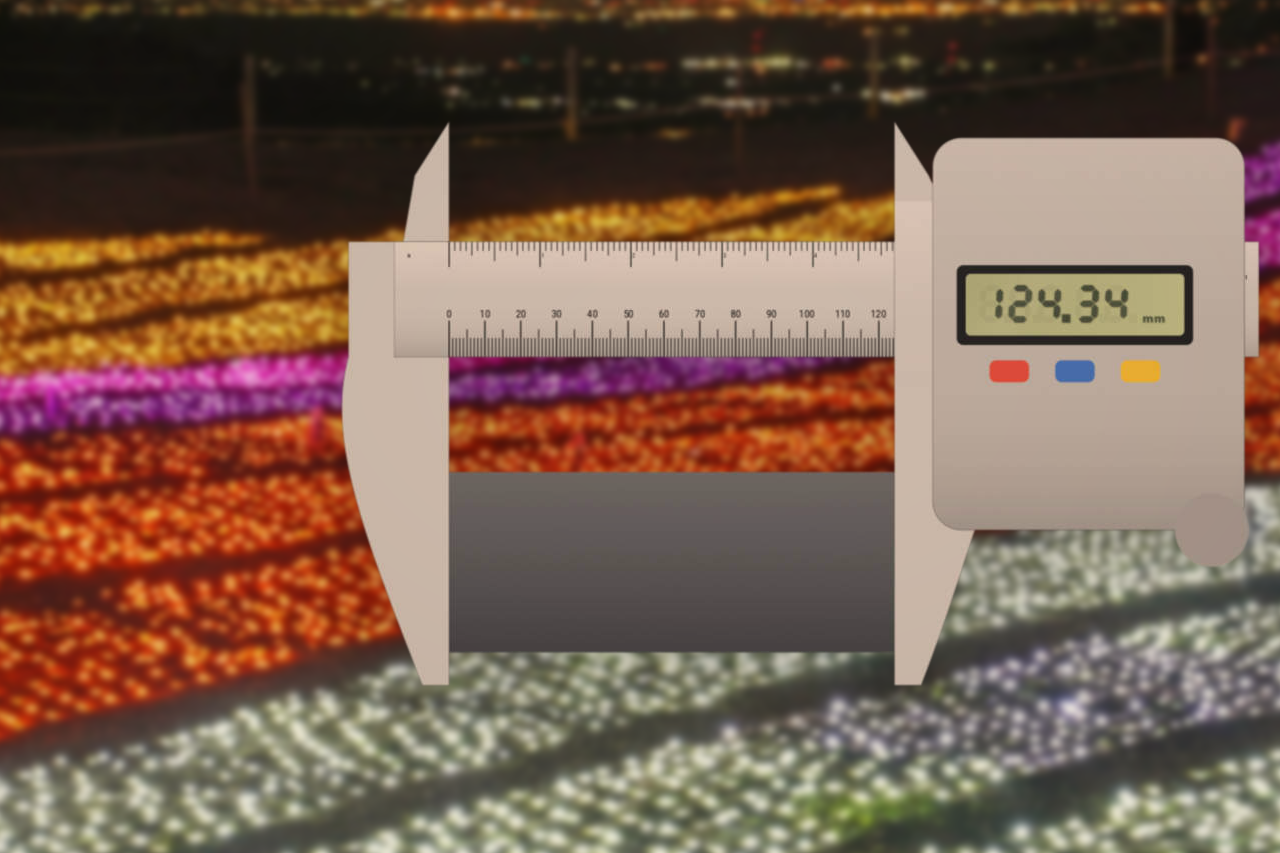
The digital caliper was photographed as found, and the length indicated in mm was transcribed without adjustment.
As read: 124.34 mm
